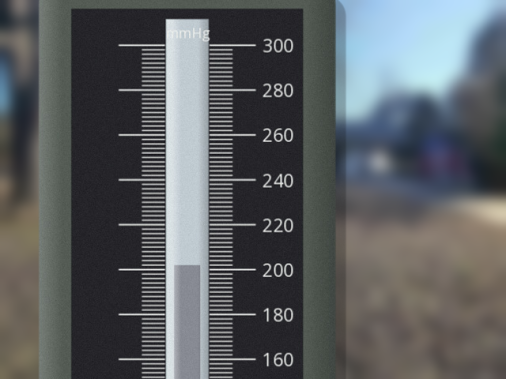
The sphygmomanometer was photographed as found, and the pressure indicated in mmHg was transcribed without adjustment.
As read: 202 mmHg
